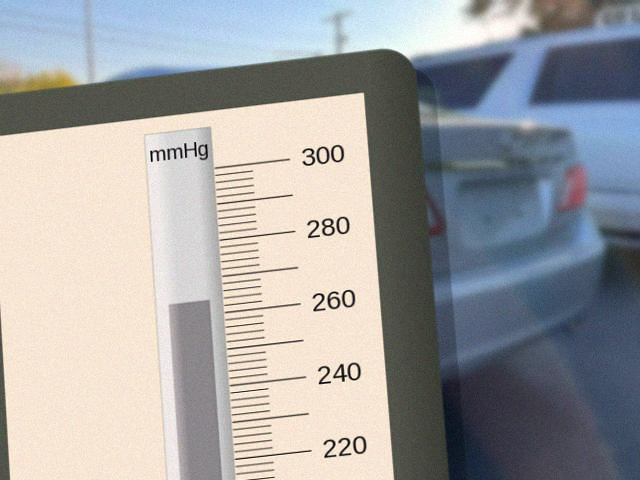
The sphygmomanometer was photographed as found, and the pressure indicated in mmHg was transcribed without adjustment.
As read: 264 mmHg
